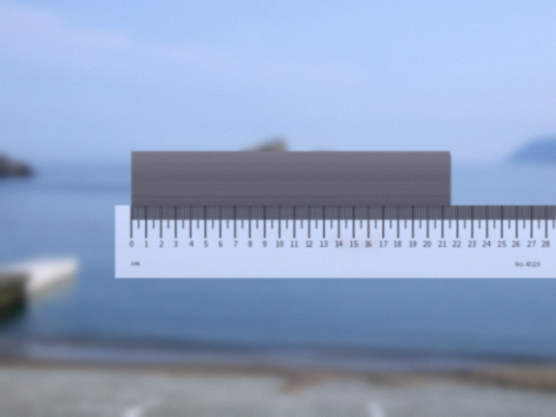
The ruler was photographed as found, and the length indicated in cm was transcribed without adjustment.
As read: 21.5 cm
